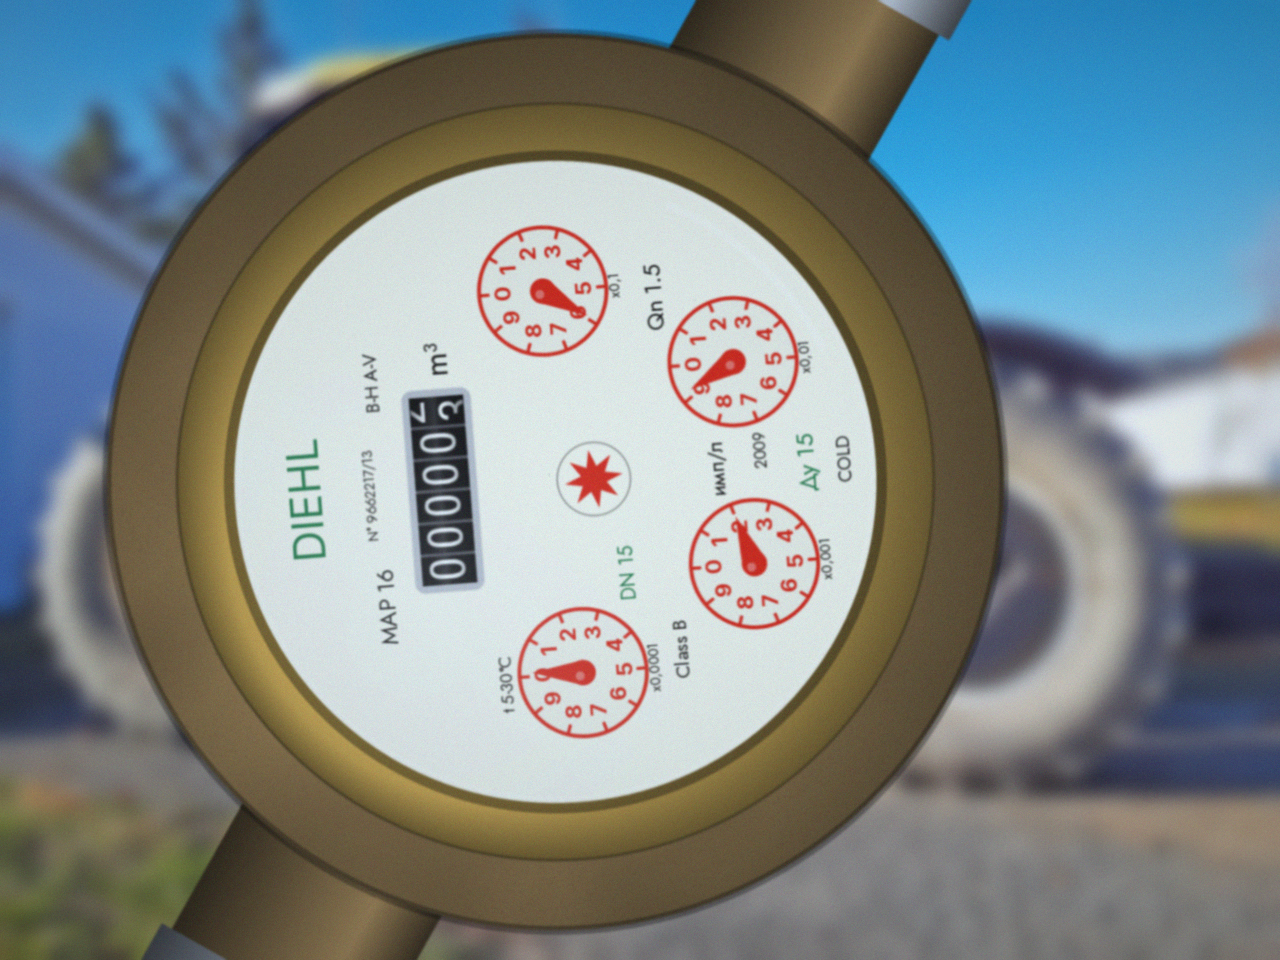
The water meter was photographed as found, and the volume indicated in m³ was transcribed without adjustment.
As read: 2.5920 m³
